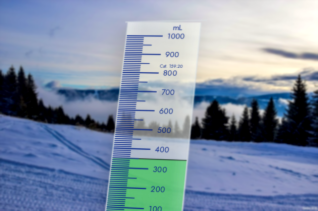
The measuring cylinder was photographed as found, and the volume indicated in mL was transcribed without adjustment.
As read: 350 mL
